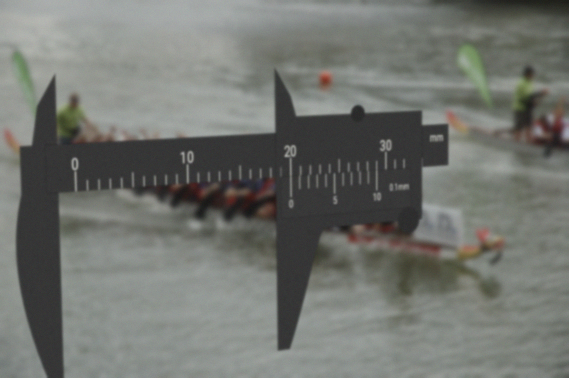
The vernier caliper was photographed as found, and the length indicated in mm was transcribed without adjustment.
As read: 20.0 mm
